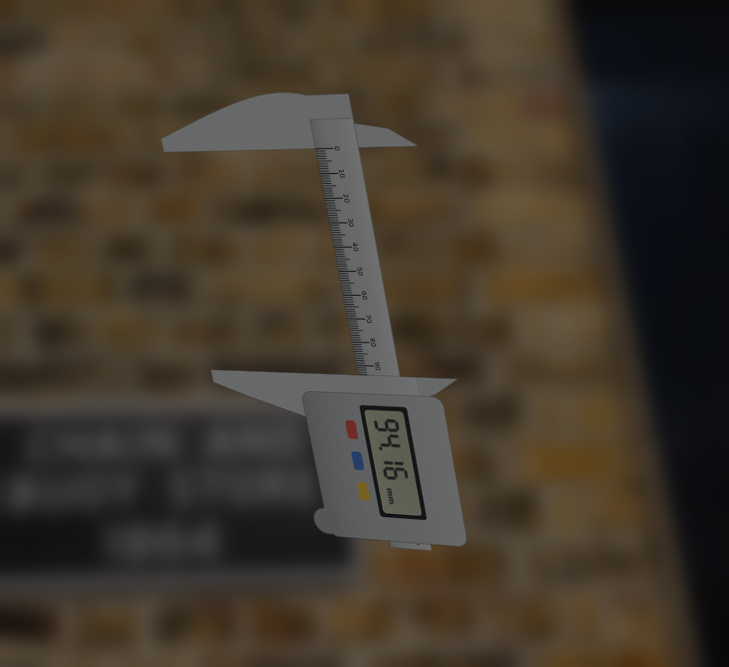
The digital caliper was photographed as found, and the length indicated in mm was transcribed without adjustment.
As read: 94.16 mm
